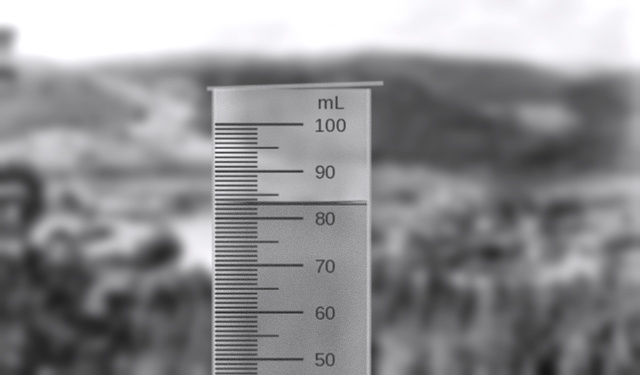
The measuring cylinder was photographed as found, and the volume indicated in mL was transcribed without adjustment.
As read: 83 mL
